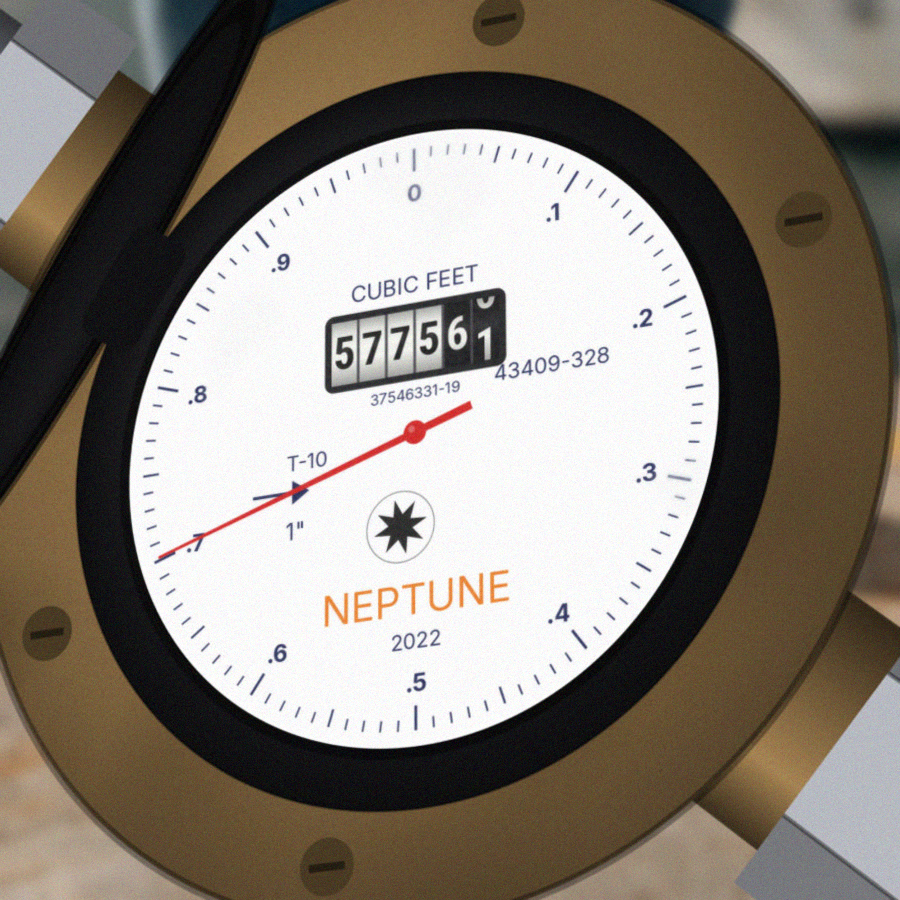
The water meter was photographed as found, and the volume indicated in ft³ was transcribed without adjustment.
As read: 577560.70 ft³
